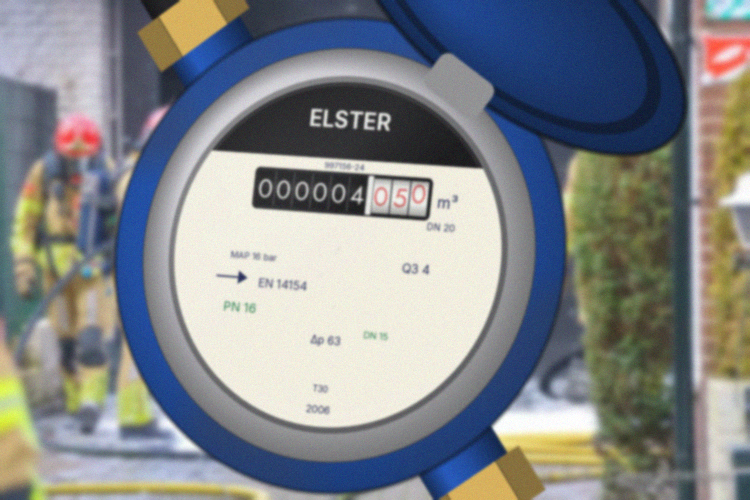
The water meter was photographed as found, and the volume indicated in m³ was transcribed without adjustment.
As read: 4.050 m³
